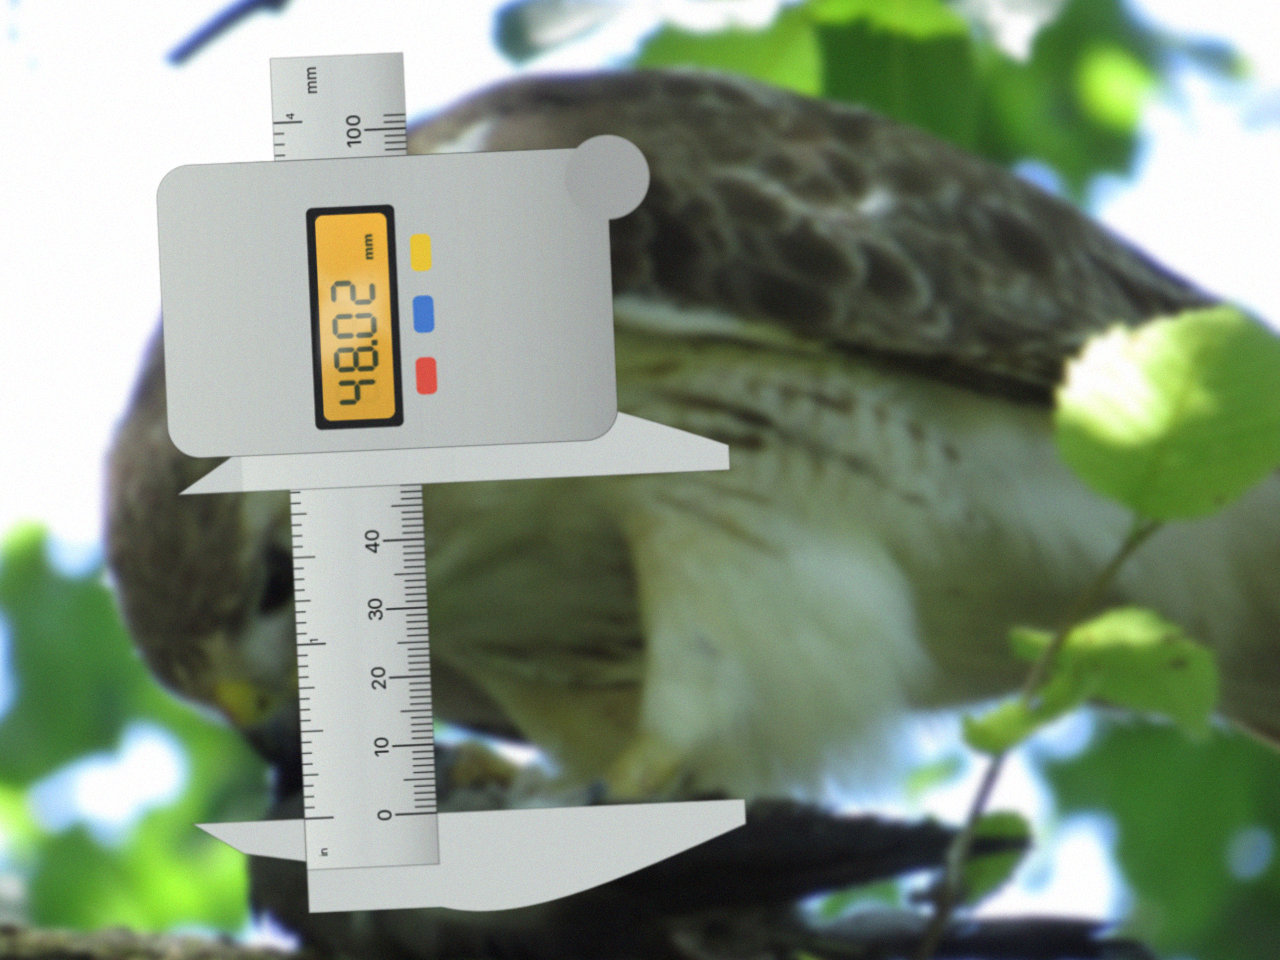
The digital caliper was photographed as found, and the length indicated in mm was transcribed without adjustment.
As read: 48.02 mm
